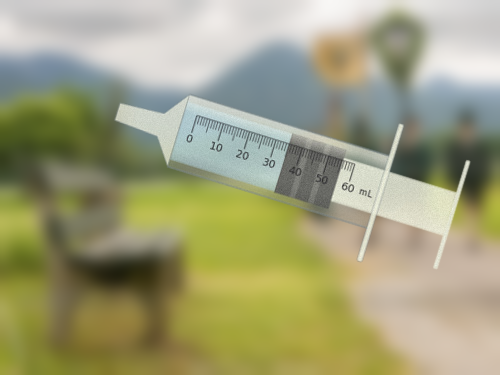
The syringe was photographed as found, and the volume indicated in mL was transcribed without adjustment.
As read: 35 mL
